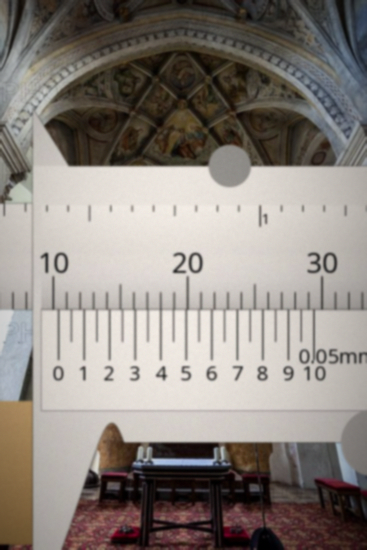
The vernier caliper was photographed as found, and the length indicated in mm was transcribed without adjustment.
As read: 10.4 mm
